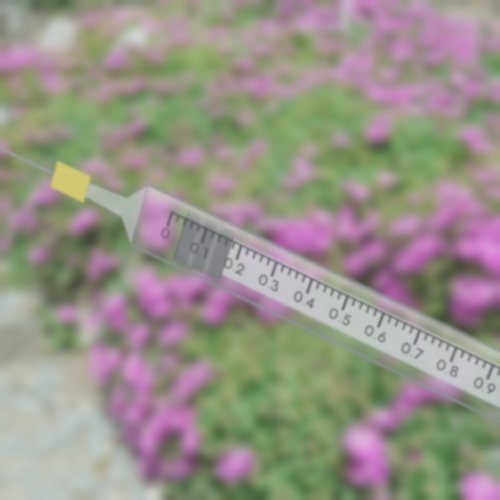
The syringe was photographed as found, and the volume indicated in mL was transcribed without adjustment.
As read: 0.04 mL
